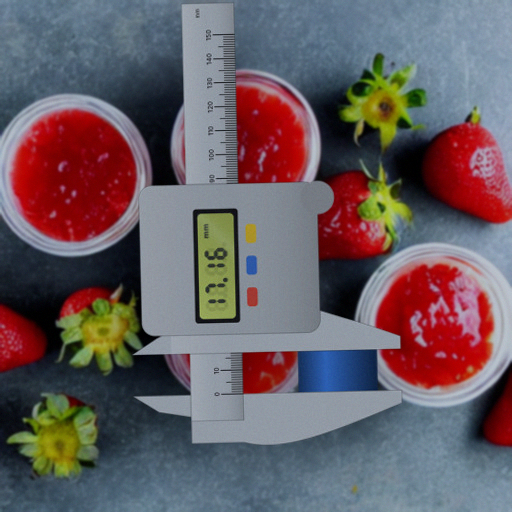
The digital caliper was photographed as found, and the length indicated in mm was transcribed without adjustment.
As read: 17.16 mm
